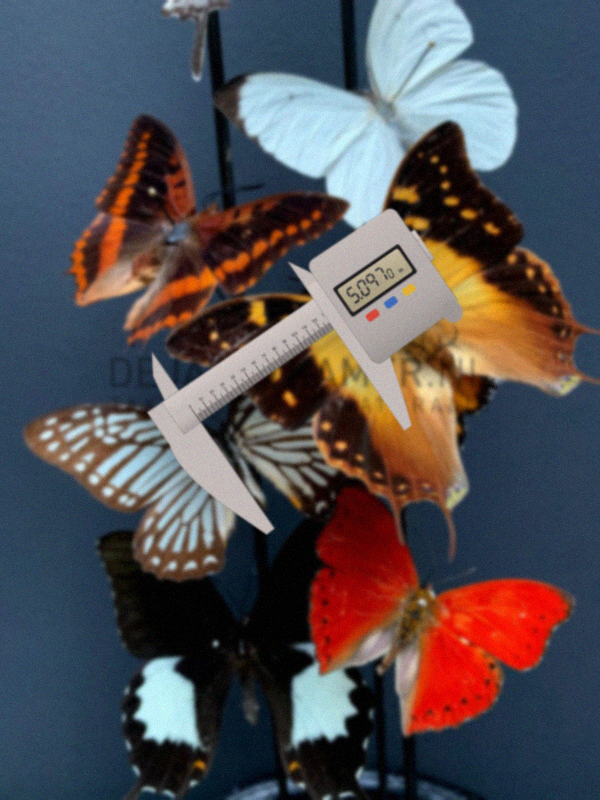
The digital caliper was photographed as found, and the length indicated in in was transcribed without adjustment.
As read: 5.0970 in
